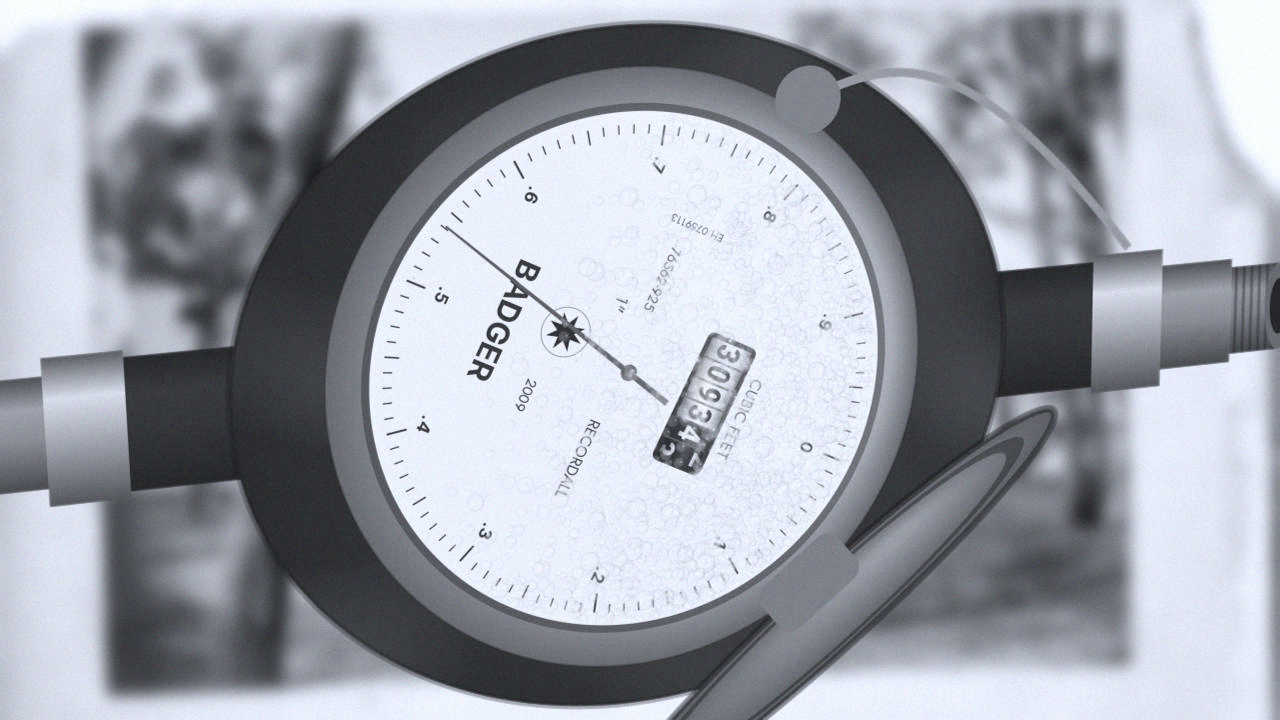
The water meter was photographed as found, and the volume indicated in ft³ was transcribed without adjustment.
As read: 309342.54 ft³
